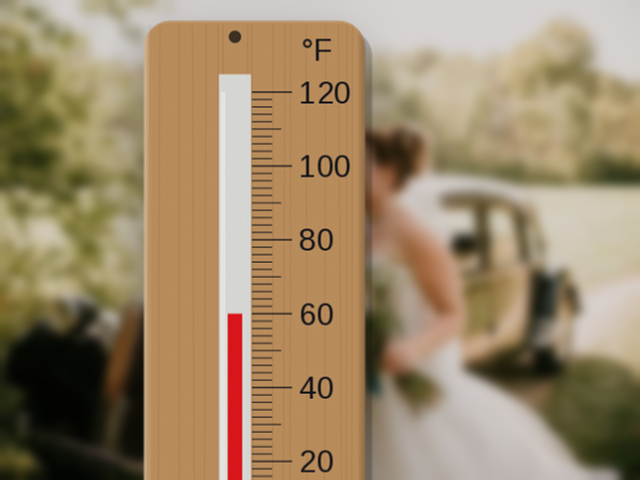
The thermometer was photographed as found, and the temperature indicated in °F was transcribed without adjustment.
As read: 60 °F
